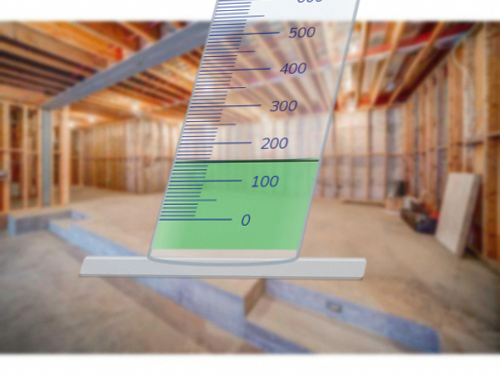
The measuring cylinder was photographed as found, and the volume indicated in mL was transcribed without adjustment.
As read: 150 mL
